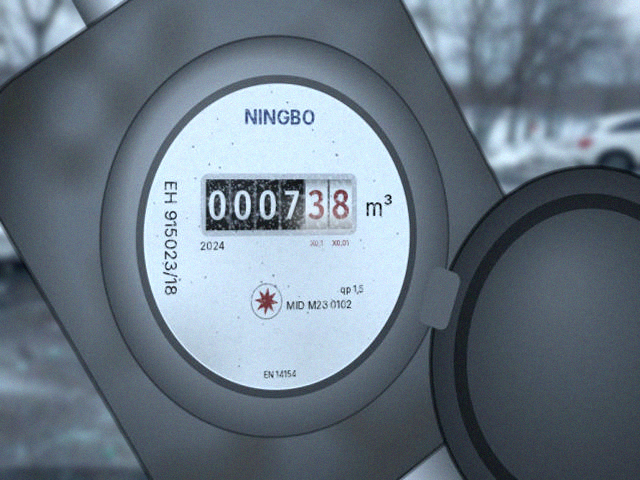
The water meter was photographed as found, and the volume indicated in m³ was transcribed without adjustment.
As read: 7.38 m³
